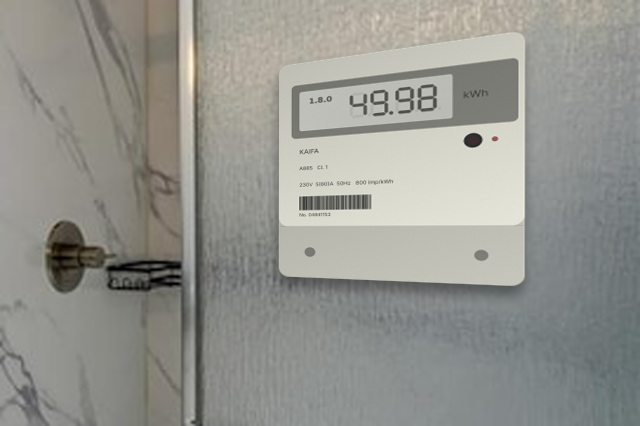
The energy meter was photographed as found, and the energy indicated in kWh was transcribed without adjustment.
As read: 49.98 kWh
